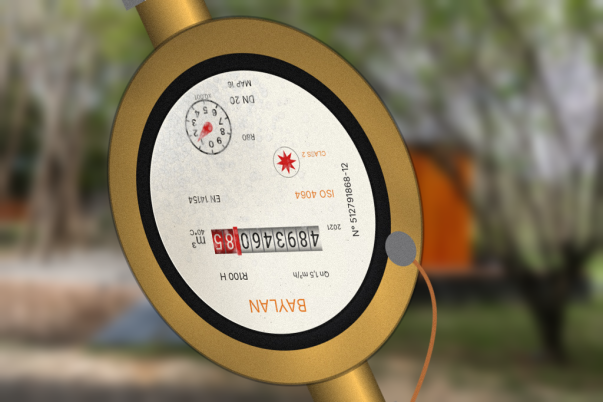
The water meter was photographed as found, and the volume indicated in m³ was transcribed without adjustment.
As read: 4893460.851 m³
